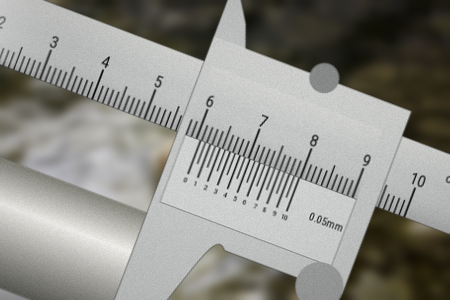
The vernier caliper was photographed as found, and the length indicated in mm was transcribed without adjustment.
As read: 60.8 mm
